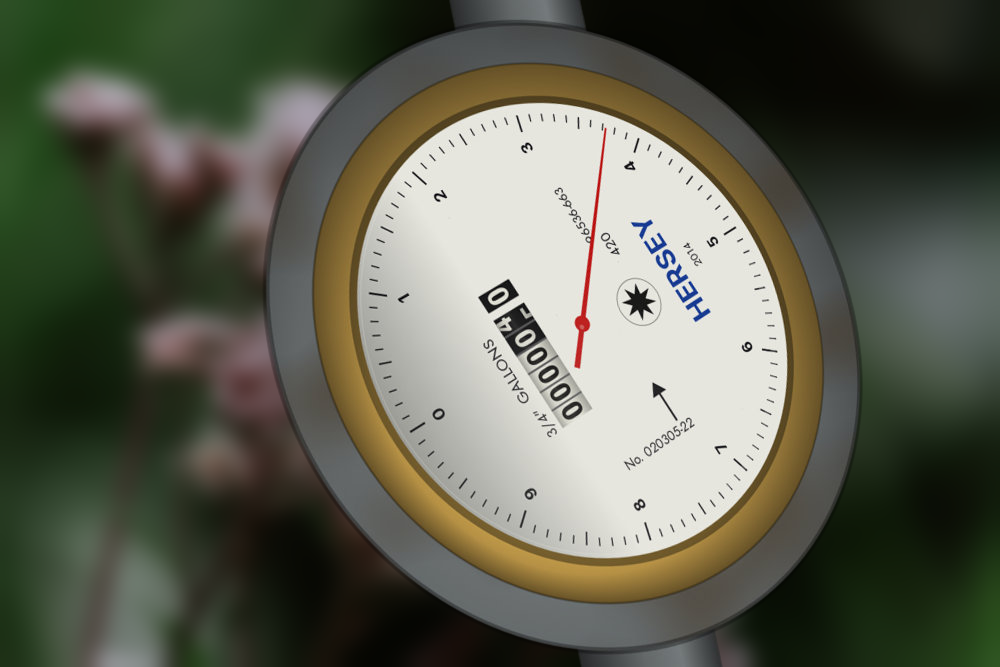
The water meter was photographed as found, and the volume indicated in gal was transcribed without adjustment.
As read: 43.7 gal
